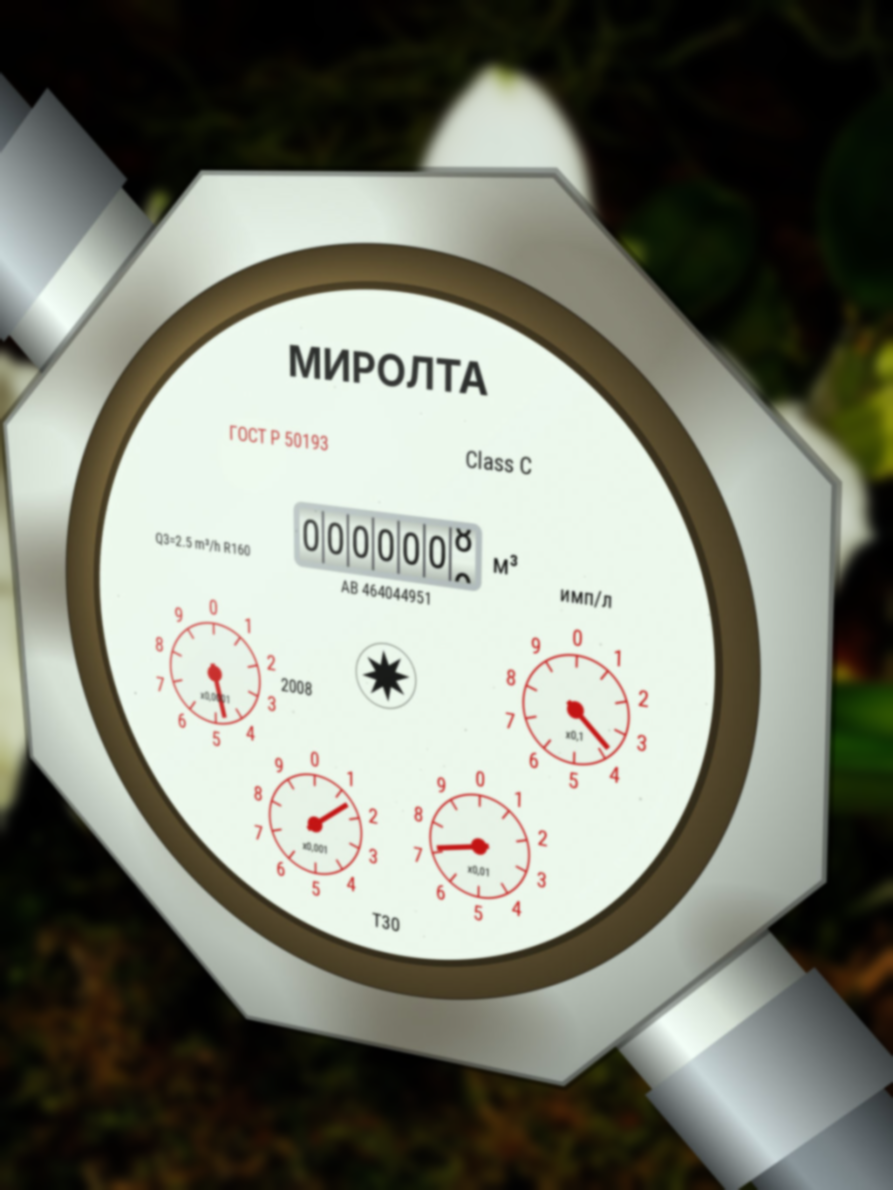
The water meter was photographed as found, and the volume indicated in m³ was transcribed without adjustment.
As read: 8.3714 m³
